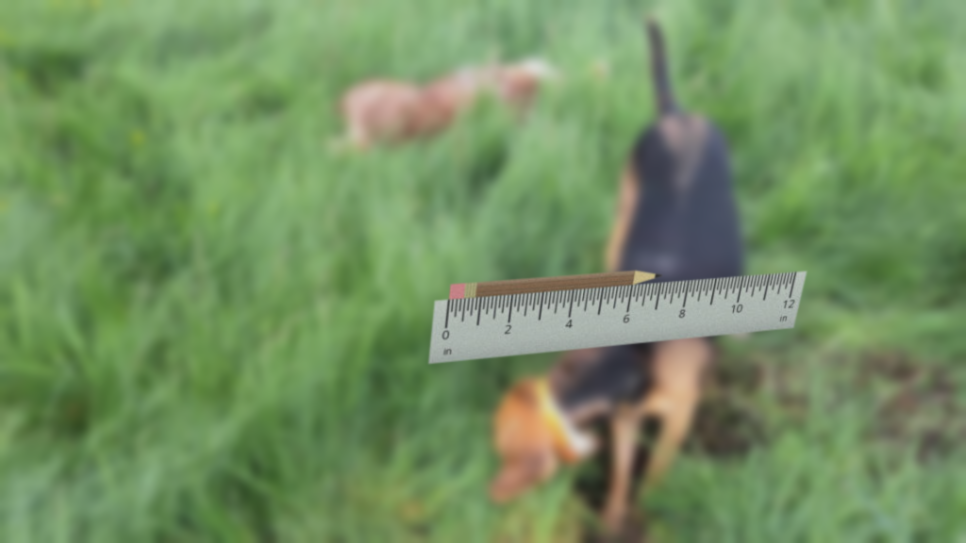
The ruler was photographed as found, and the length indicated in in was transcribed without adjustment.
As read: 7 in
